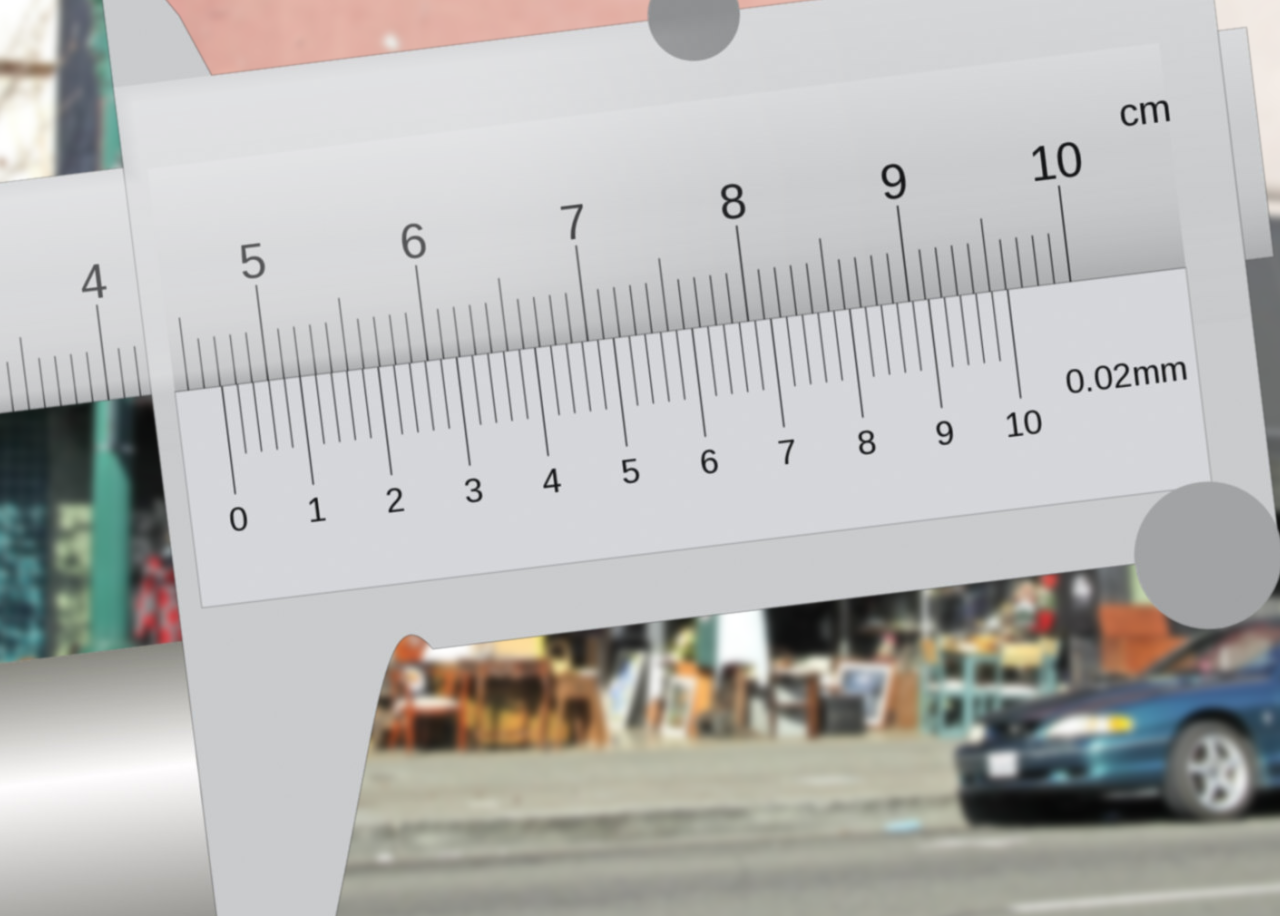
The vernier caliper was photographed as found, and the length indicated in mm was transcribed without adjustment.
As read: 47.1 mm
